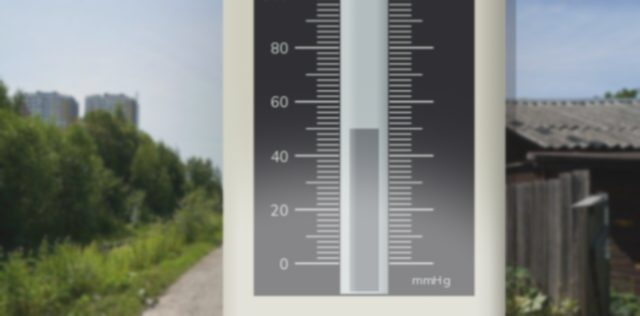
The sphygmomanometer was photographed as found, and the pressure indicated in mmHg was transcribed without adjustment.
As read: 50 mmHg
